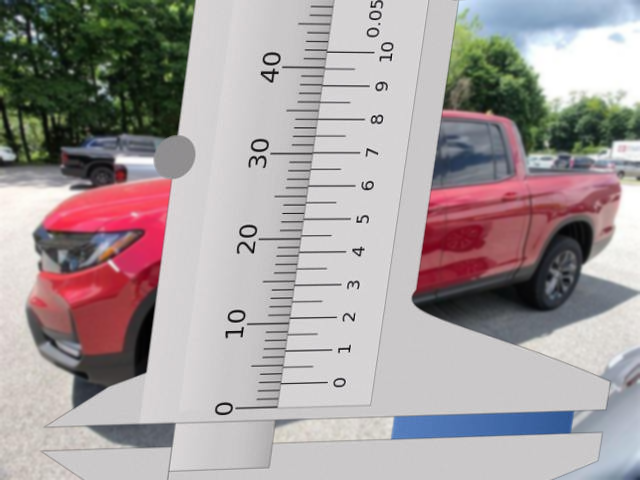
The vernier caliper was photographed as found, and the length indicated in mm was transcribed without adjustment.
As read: 2.8 mm
